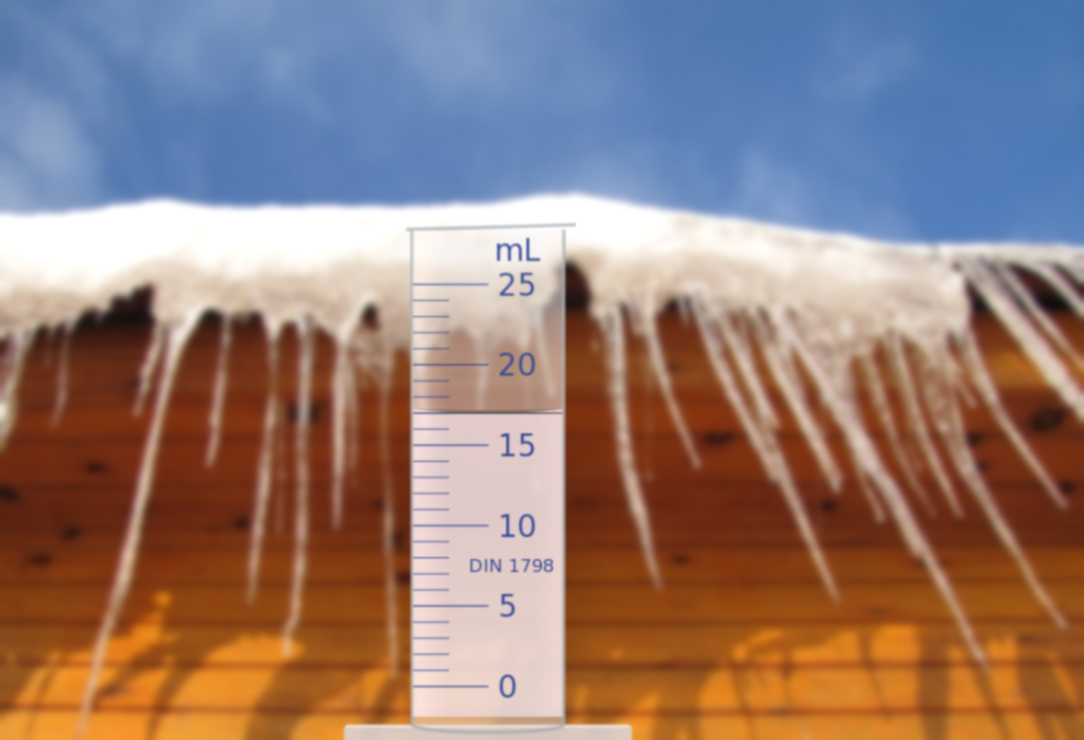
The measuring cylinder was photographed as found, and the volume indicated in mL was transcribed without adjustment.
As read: 17 mL
